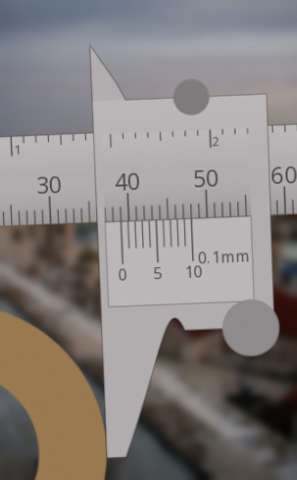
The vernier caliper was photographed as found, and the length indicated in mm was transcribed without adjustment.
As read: 39.0 mm
